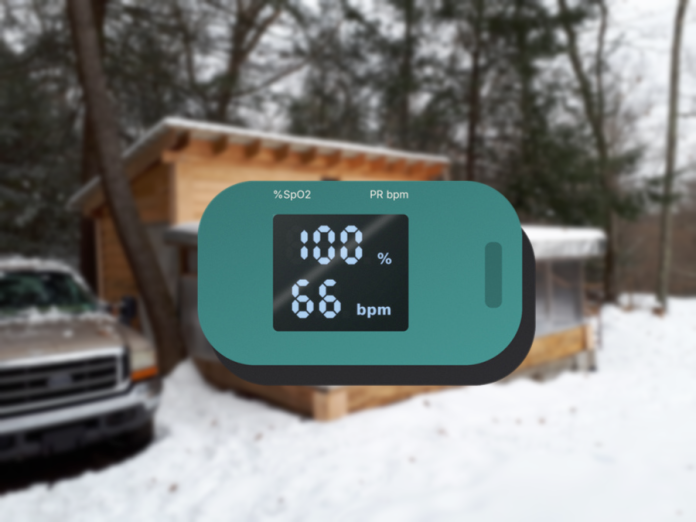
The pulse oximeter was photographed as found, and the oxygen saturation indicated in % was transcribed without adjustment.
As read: 100 %
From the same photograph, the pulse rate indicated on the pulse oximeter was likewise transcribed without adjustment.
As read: 66 bpm
